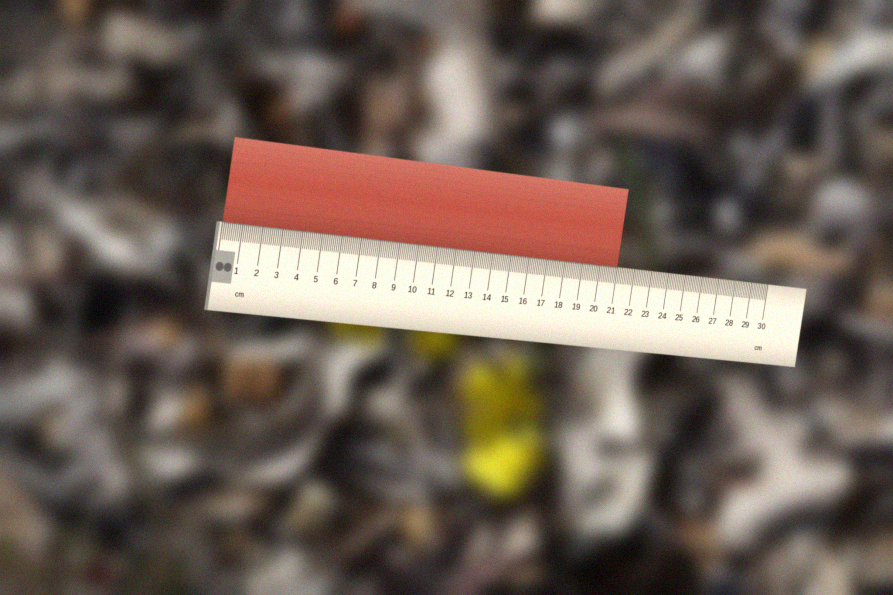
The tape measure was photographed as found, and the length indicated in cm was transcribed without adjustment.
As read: 21 cm
